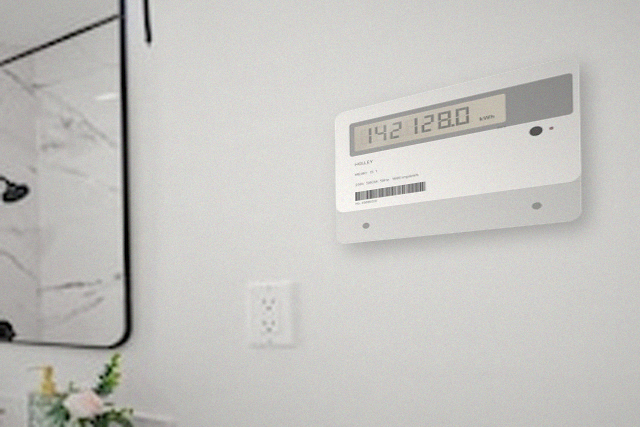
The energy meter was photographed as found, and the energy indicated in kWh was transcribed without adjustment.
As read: 142128.0 kWh
